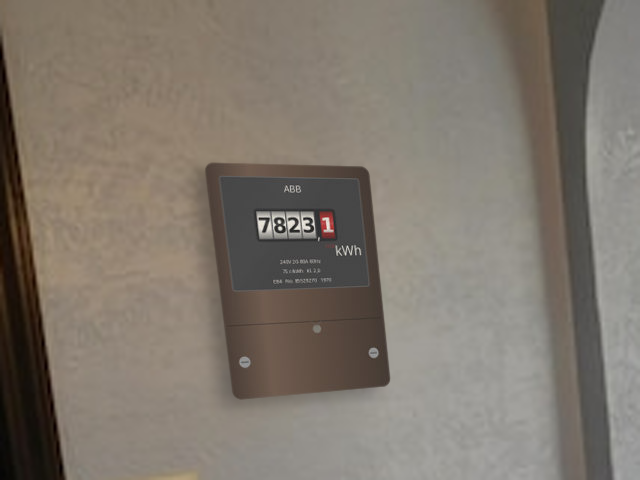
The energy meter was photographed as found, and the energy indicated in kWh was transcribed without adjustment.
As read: 7823.1 kWh
